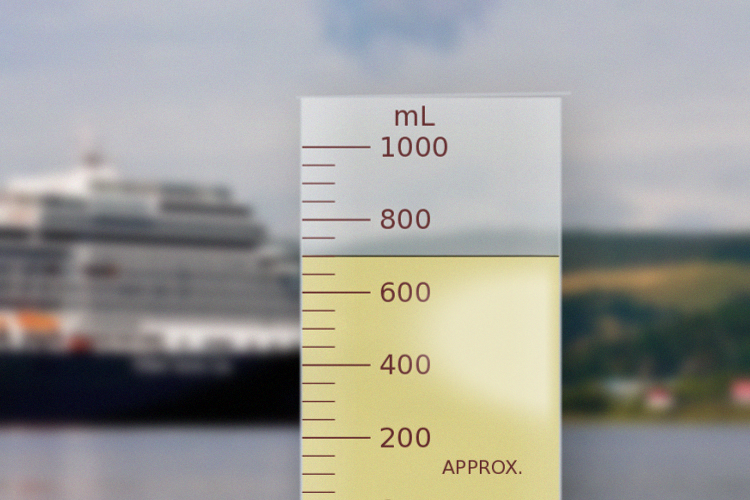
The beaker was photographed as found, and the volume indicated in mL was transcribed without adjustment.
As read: 700 mL
